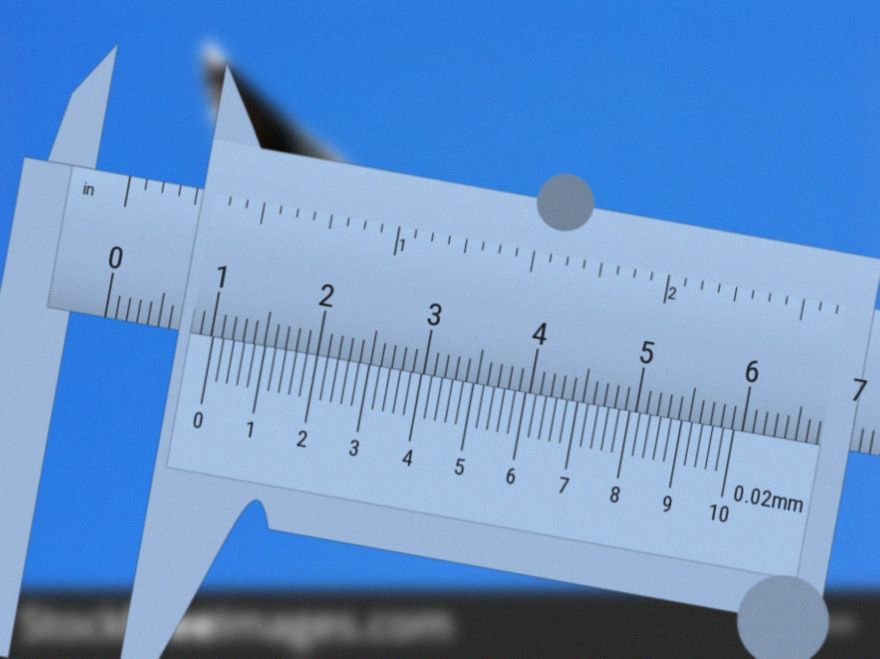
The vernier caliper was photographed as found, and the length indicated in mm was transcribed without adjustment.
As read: 10.2 mm
